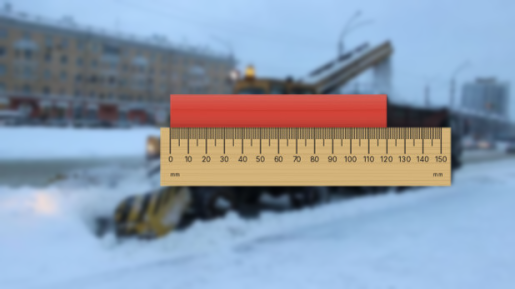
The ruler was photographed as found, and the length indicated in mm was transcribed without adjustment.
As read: 120 mm
